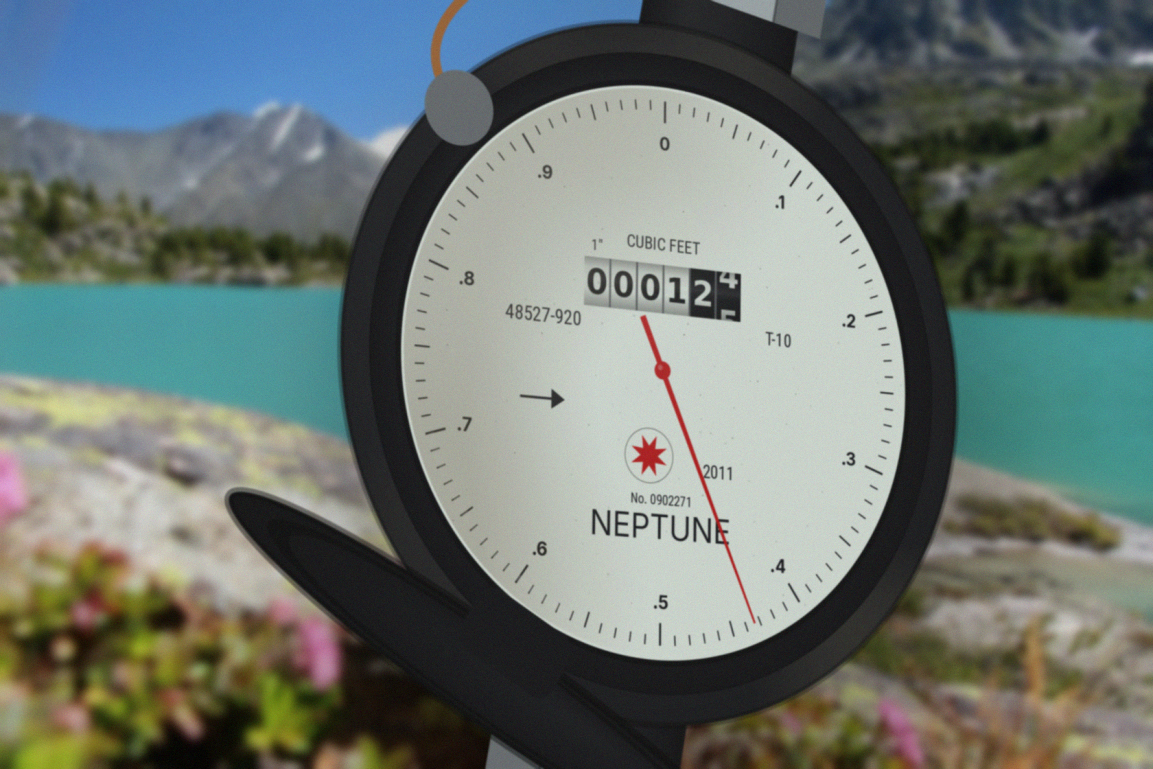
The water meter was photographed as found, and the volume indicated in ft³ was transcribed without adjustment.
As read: 124.43 ft³
